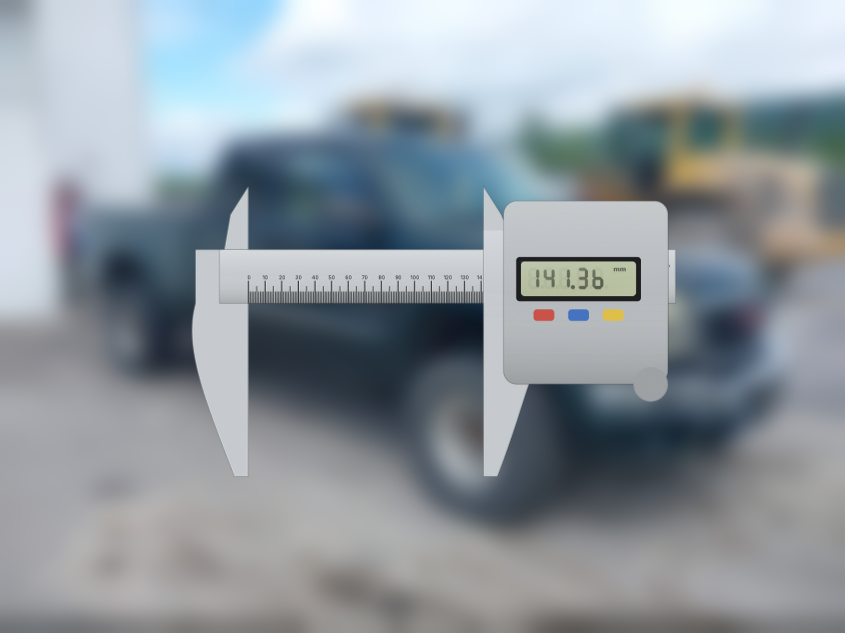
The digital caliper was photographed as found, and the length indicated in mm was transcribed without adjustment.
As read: 141.36 mm
